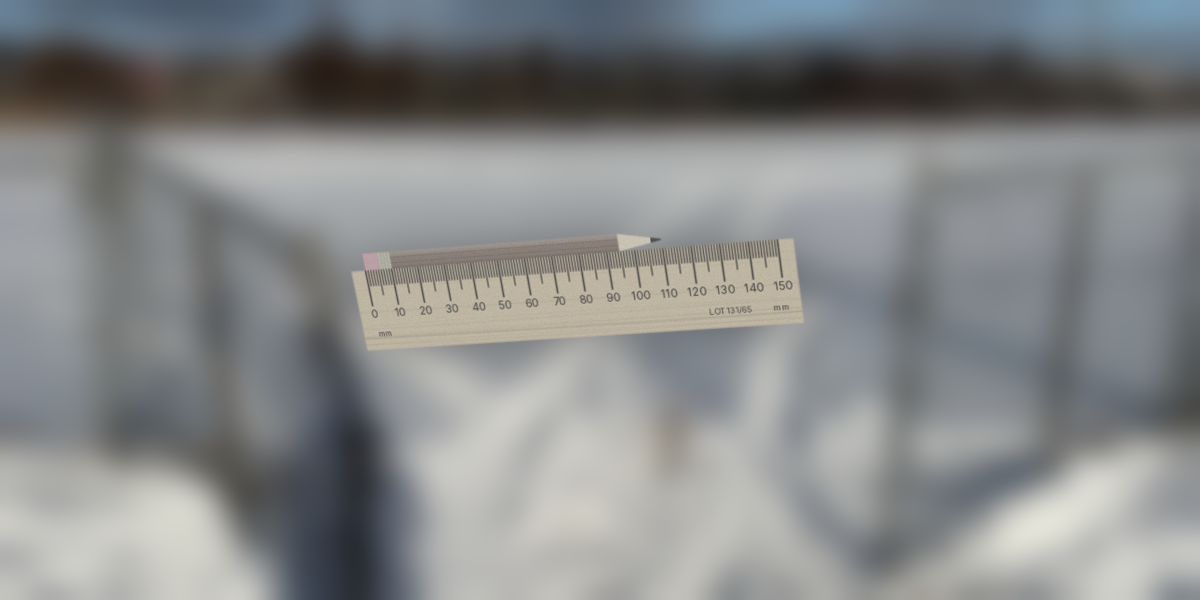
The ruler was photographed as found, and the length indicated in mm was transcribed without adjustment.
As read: 110 mm
